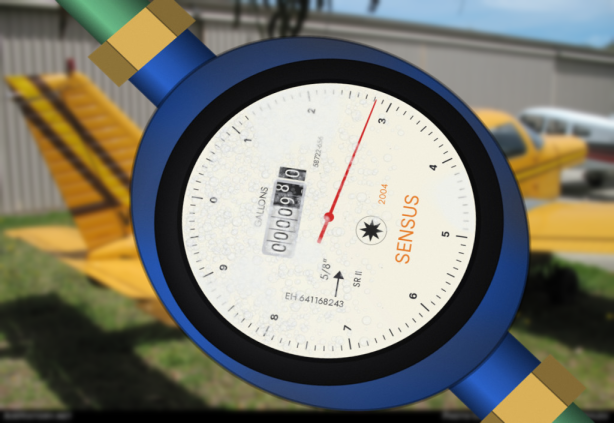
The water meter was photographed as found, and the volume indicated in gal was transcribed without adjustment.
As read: 982.8 gal
